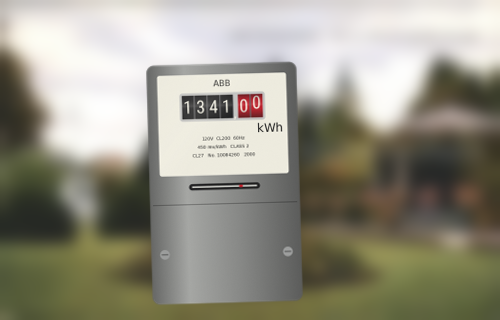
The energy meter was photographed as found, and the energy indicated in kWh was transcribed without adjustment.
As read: 1341.00 kWh
